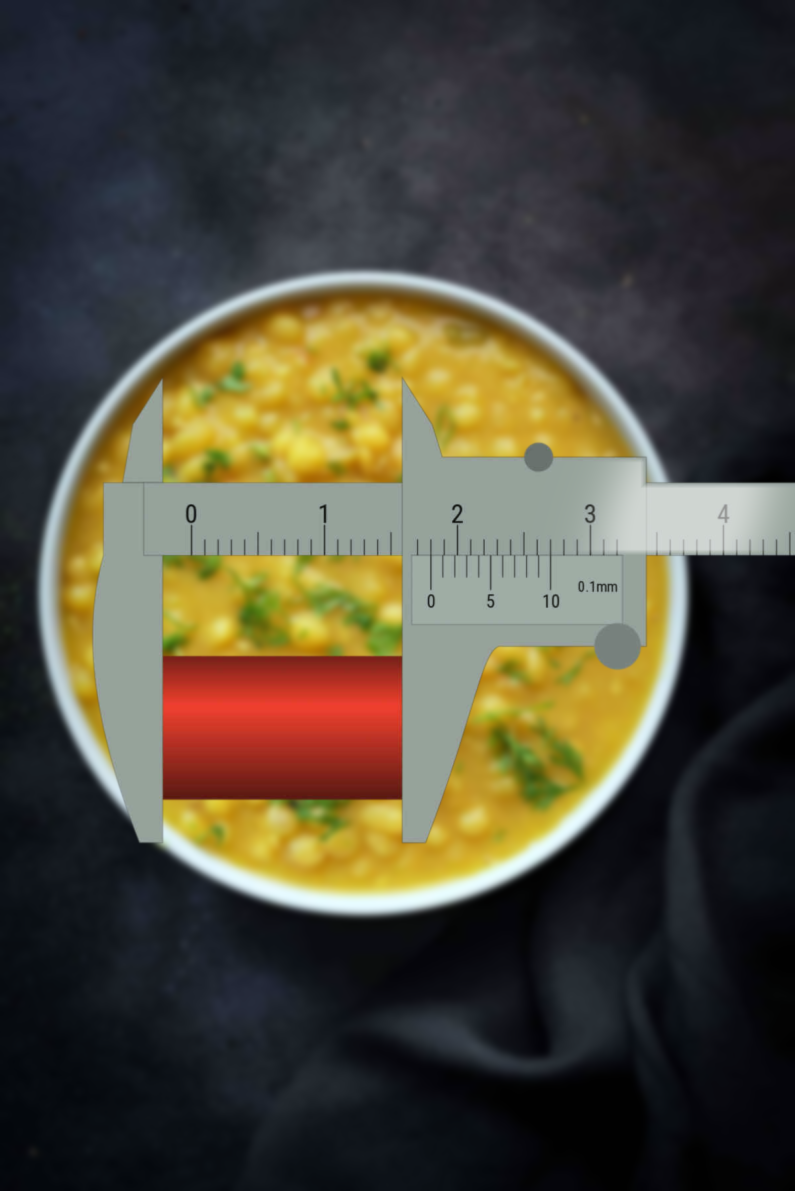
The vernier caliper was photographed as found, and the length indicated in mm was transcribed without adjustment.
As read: 18.0 mm
